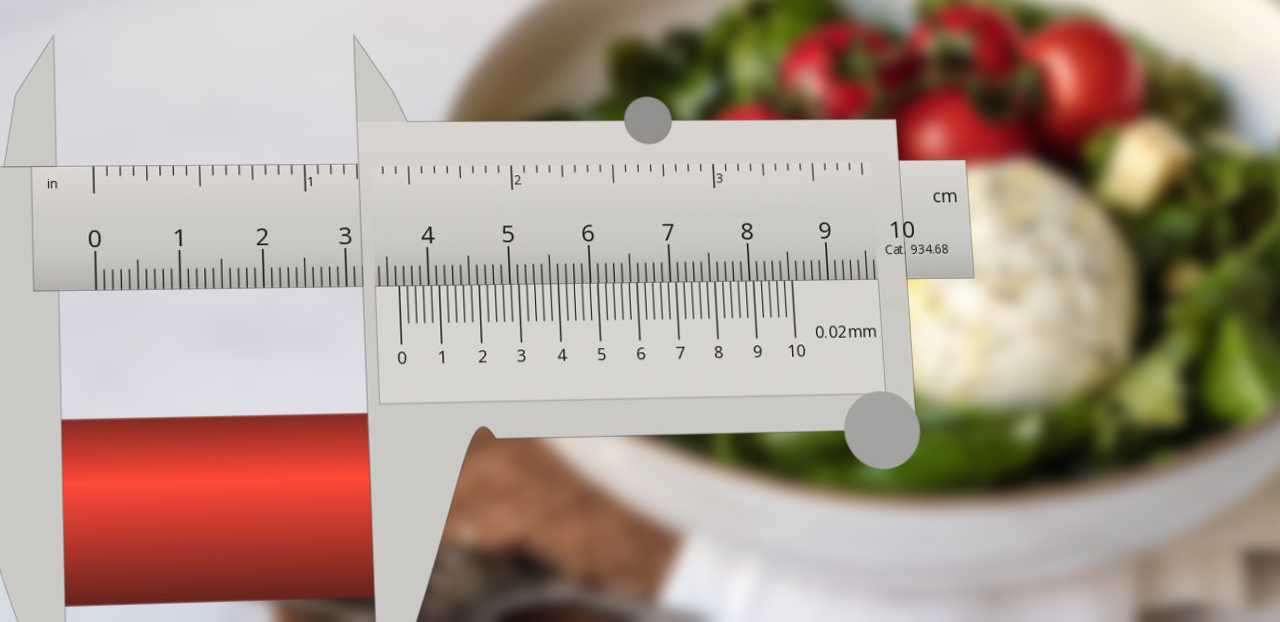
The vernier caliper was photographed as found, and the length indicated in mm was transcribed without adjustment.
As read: 36.4 mm
